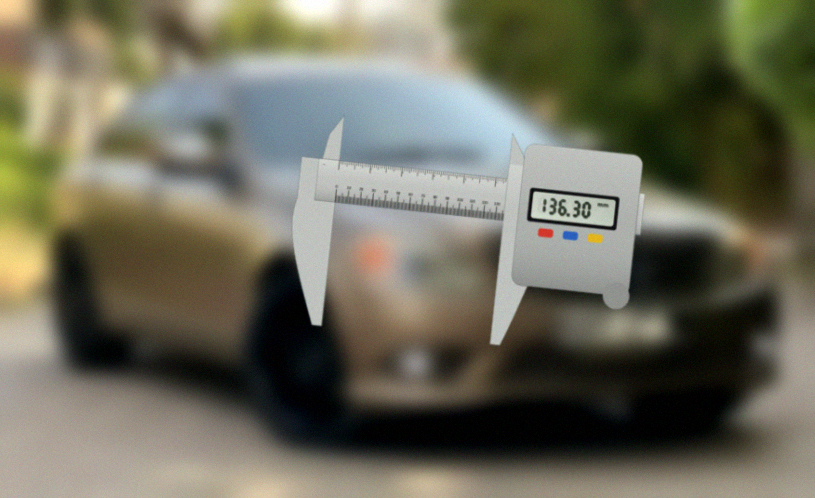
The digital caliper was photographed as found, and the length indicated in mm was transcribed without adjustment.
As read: 136.30 mm
